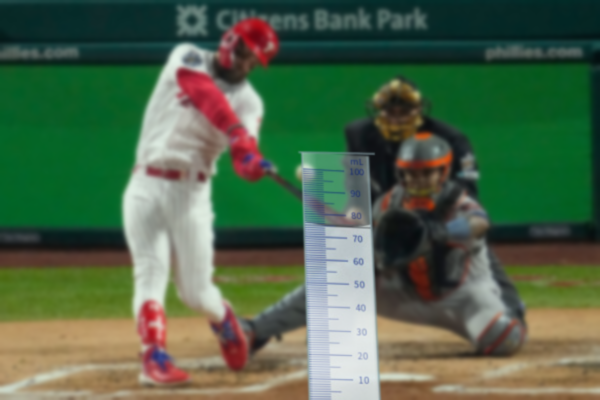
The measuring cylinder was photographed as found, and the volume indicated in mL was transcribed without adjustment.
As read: 75 mL
